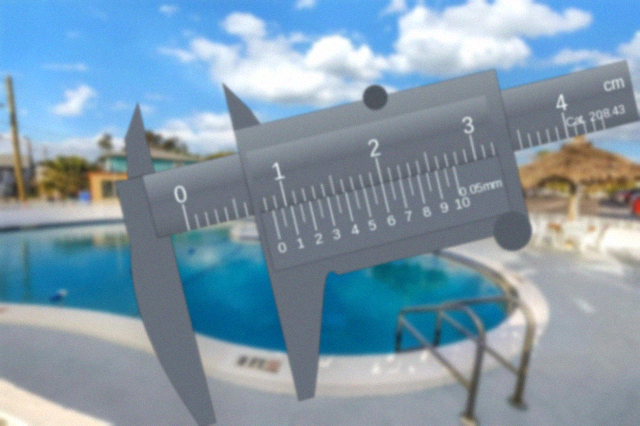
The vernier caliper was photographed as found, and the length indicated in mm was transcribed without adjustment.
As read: 8.6 mm
